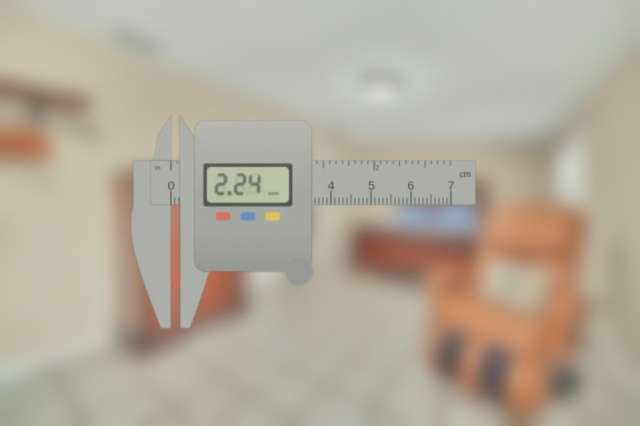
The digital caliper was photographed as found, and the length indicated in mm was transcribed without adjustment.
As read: 2.24 mm
